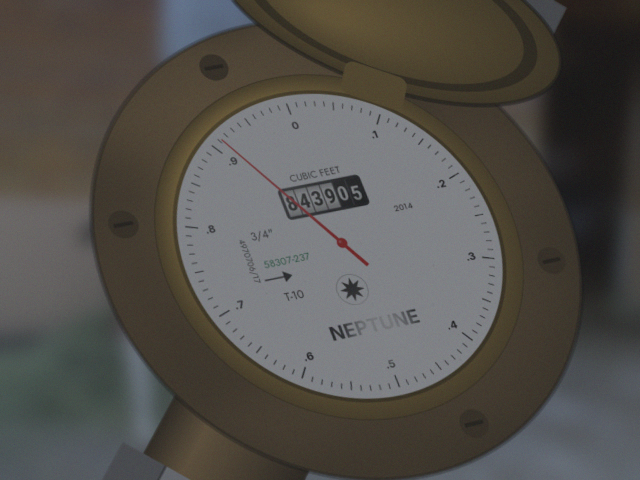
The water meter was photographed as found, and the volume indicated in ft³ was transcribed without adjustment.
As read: 843904.91 ft³
